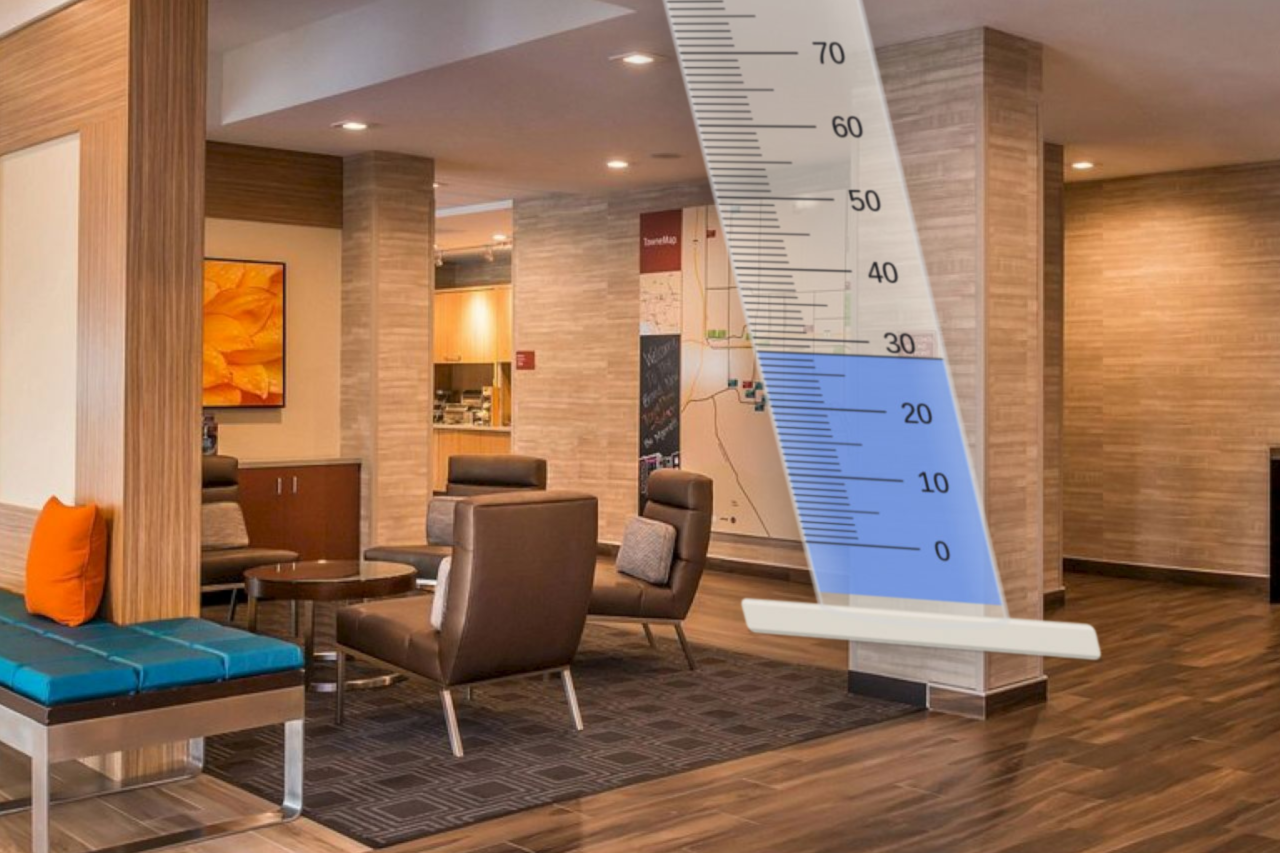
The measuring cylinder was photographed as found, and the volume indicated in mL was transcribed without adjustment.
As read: 28 mL
